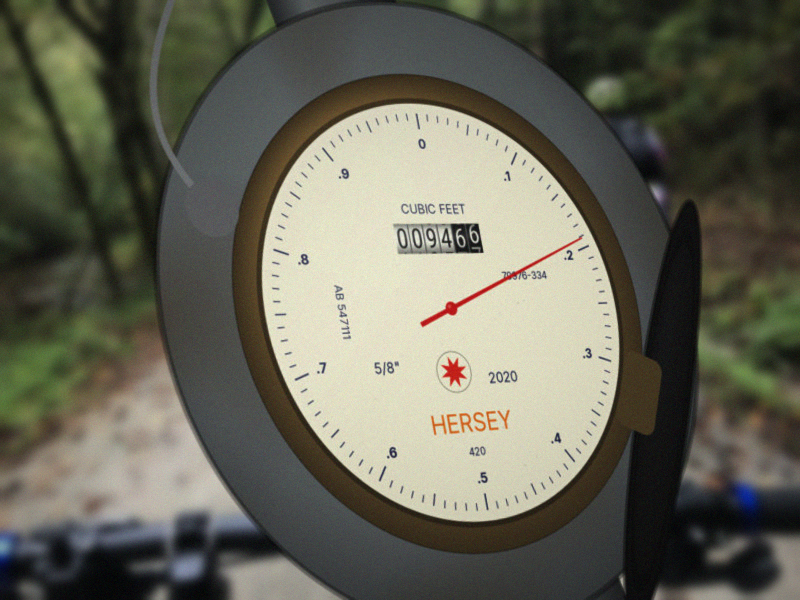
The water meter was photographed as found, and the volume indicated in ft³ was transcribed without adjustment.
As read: 9466.19 ft³
